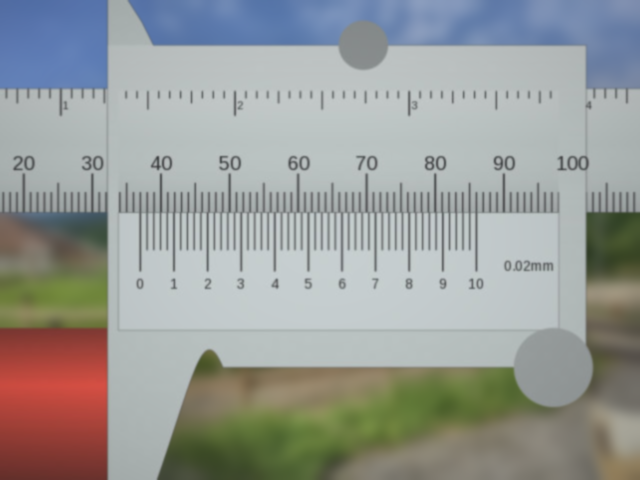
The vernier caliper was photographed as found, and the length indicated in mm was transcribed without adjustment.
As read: 37.0 mm
